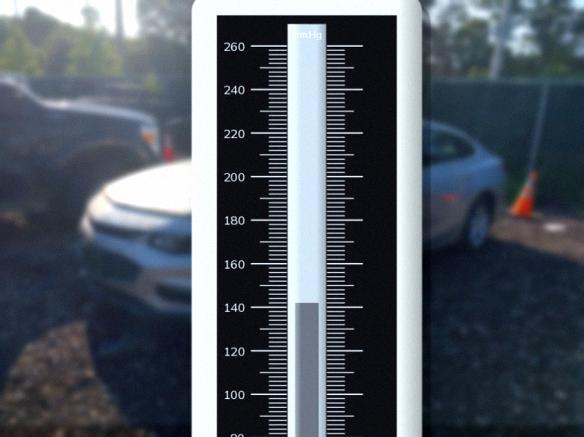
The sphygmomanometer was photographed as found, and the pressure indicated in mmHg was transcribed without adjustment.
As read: 142 mmHg
